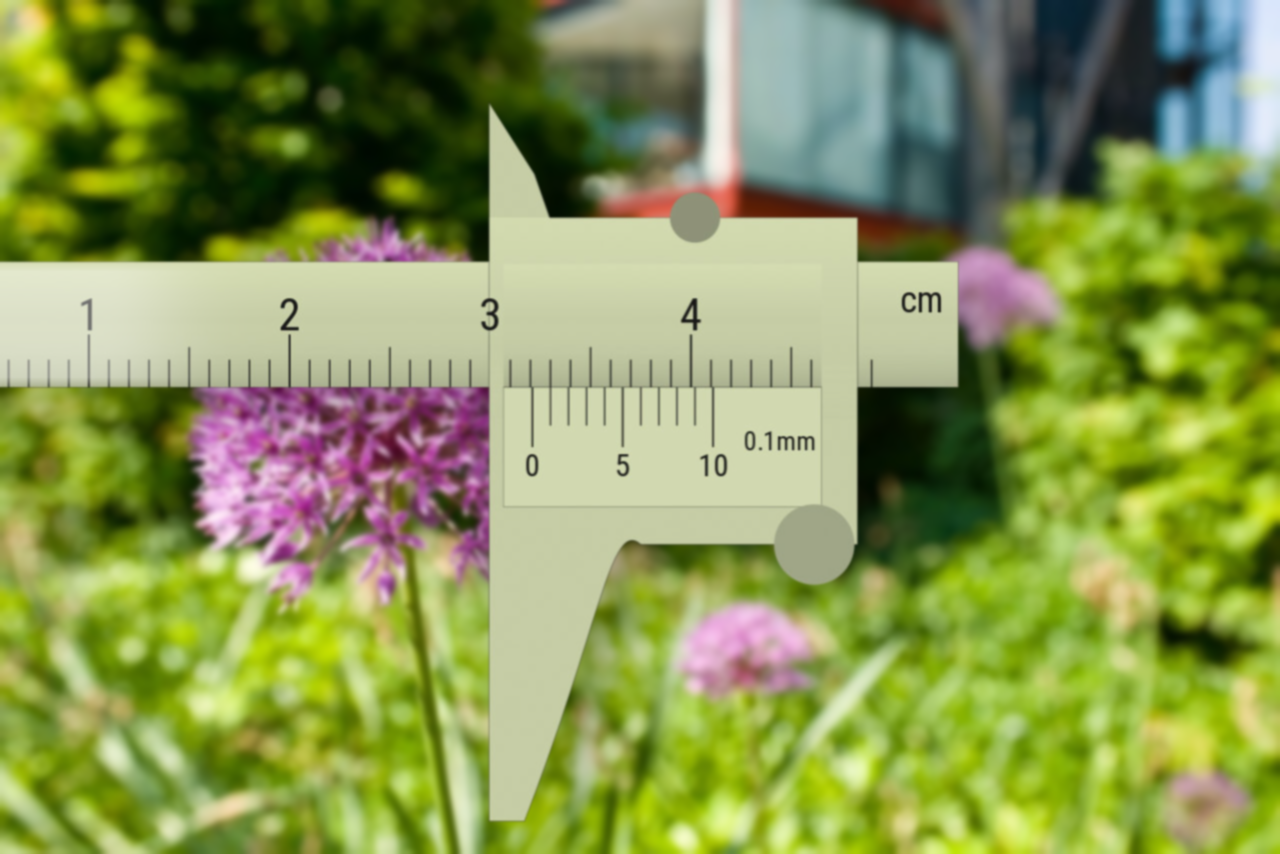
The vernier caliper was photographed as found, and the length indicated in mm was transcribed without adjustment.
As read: 32.1 mm
